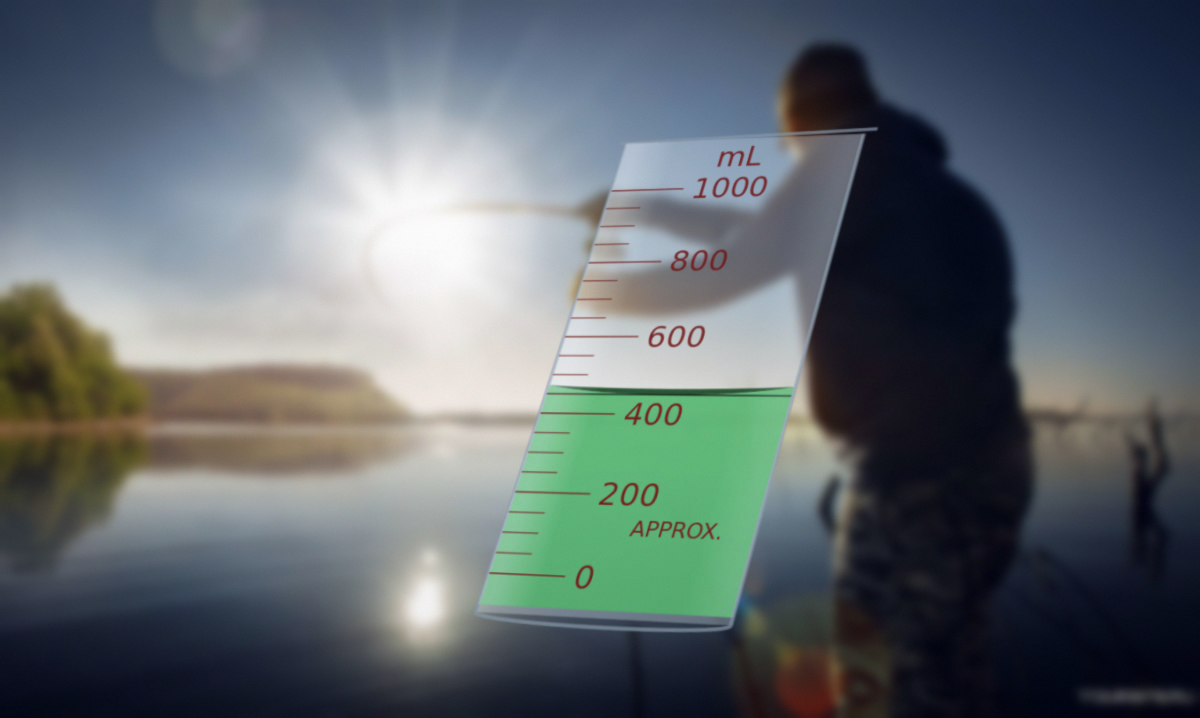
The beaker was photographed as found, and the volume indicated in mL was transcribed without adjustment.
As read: 450 mL
